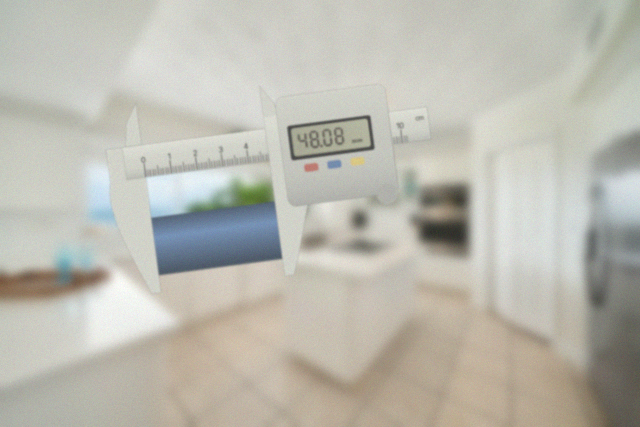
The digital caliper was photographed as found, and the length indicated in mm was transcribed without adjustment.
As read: 48.08 mm
